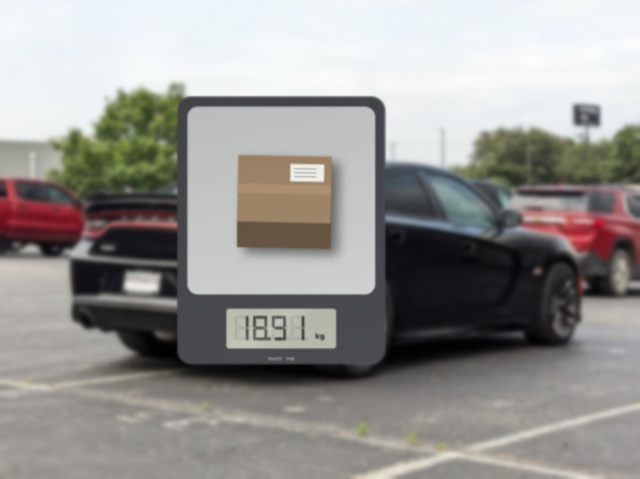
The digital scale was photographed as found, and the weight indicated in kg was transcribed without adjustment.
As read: 18.91 kg
